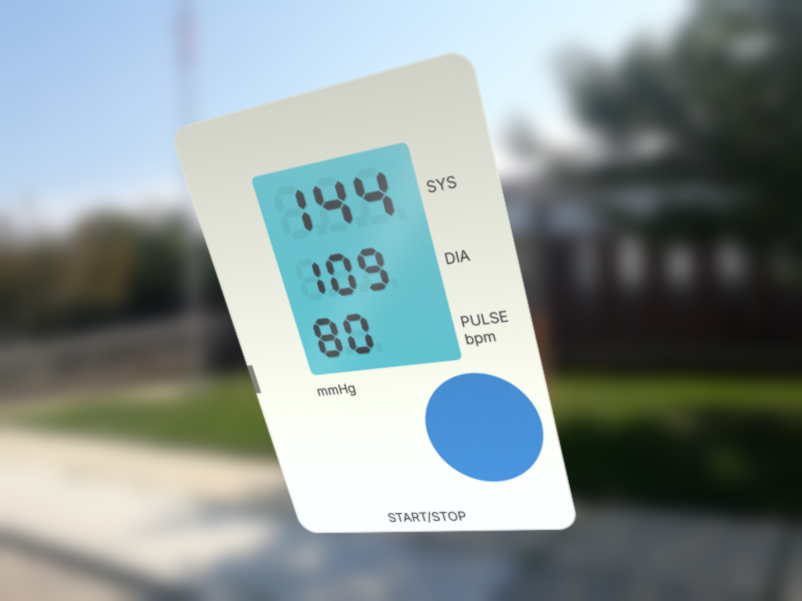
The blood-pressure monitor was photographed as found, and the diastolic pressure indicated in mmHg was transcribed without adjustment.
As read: 109 mmHg
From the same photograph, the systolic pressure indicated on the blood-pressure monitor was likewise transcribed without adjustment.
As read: 144 mmHg
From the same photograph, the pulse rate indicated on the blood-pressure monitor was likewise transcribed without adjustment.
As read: 80 bpm
